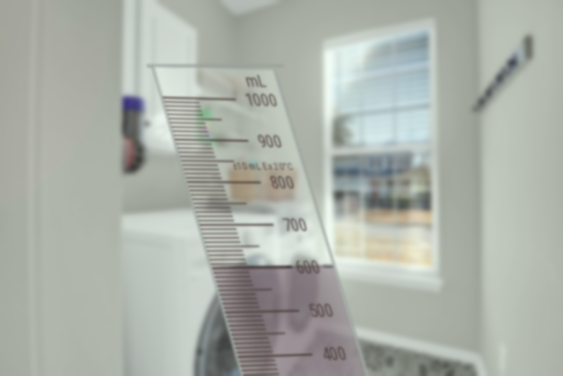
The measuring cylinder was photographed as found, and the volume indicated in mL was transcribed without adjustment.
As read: 600 mL
